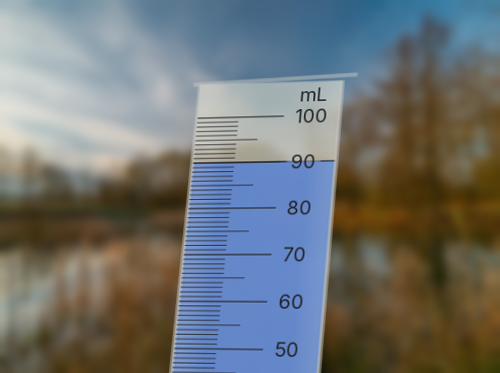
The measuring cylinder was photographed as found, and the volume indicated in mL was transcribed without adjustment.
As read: 90 mL
